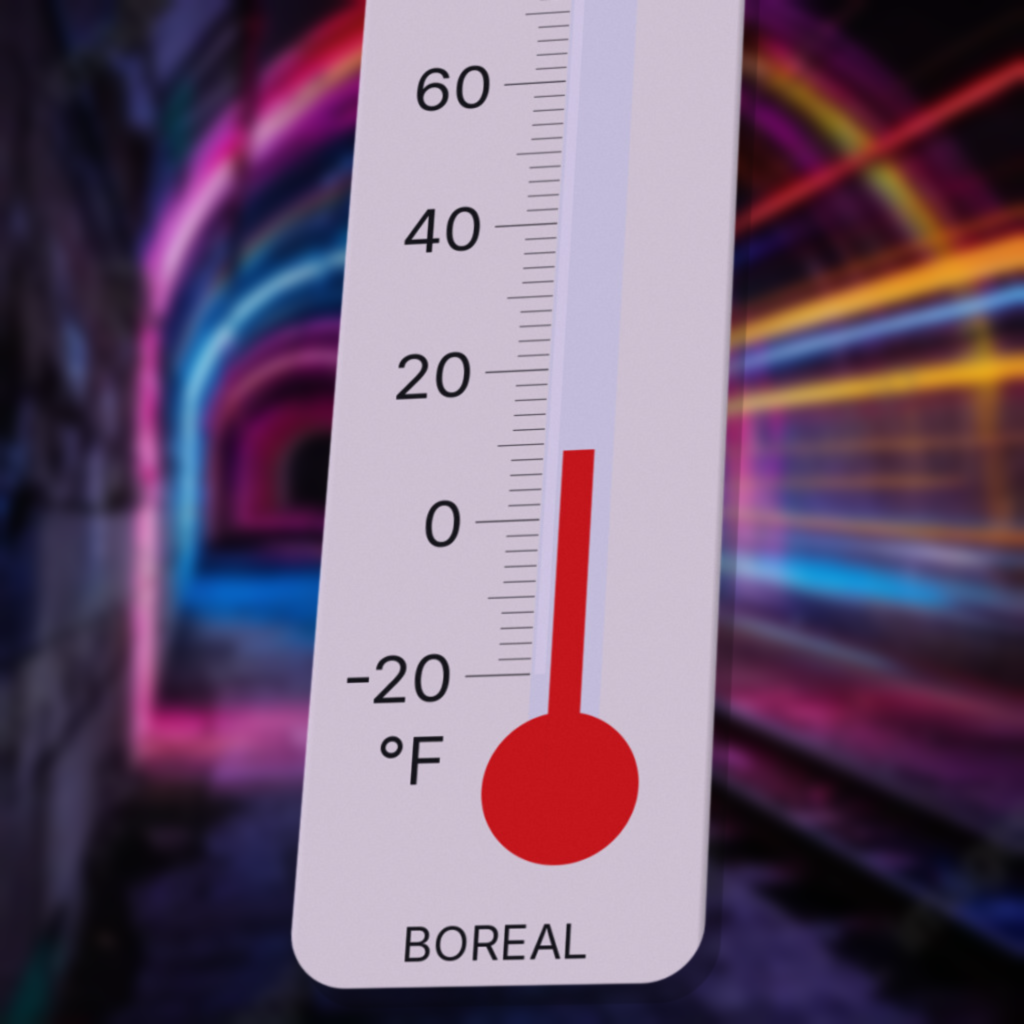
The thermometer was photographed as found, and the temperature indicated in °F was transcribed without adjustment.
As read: 9 °F
